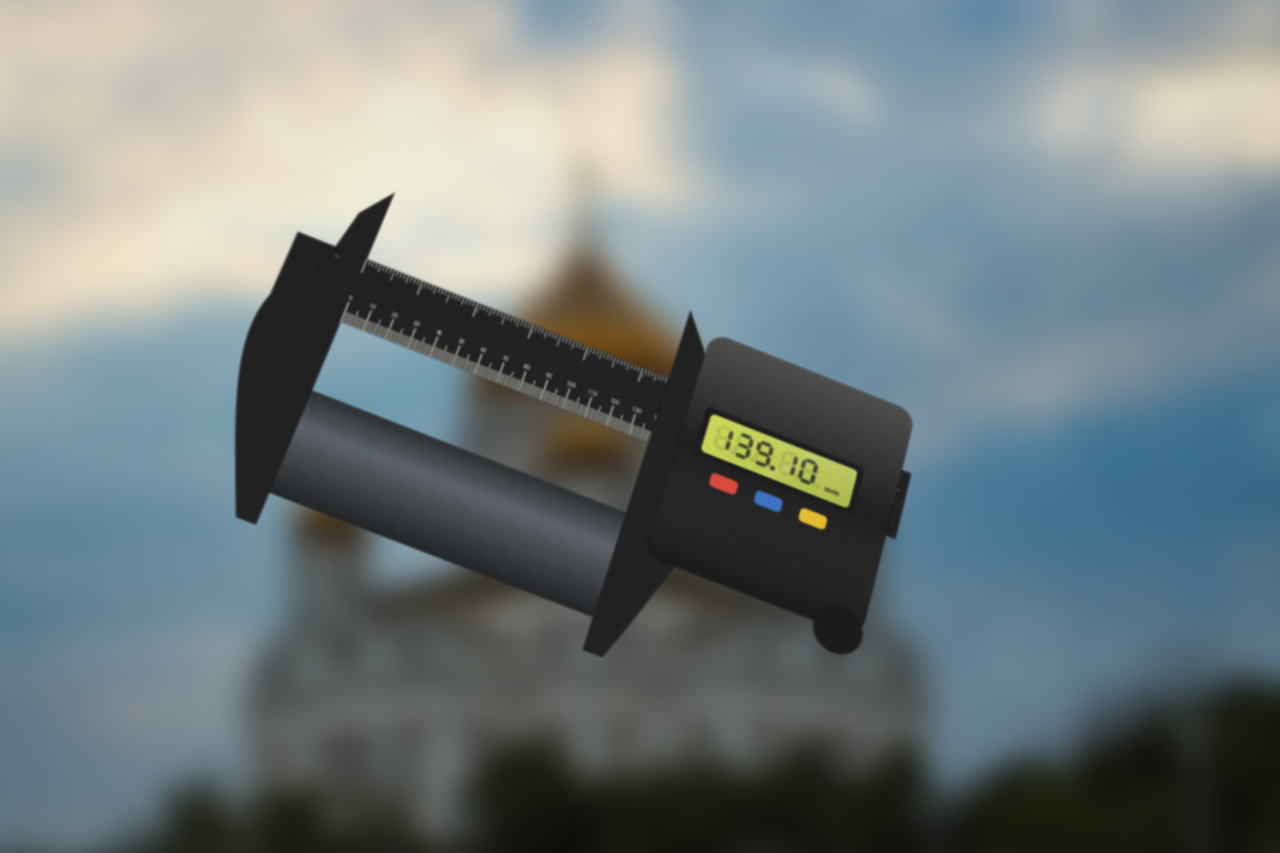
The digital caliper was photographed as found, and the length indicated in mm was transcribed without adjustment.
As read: 139.10 mm
